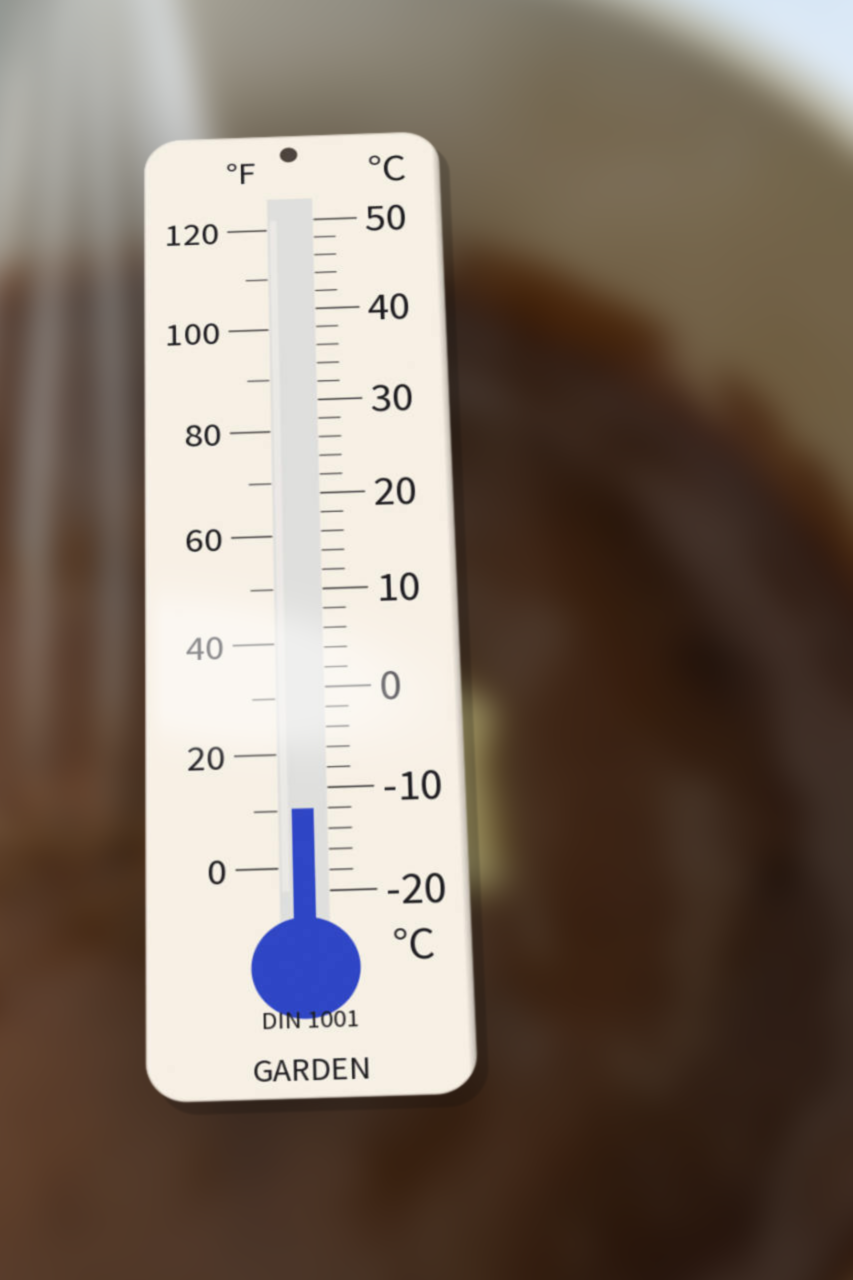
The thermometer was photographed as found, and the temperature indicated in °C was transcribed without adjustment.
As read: -12 °C
